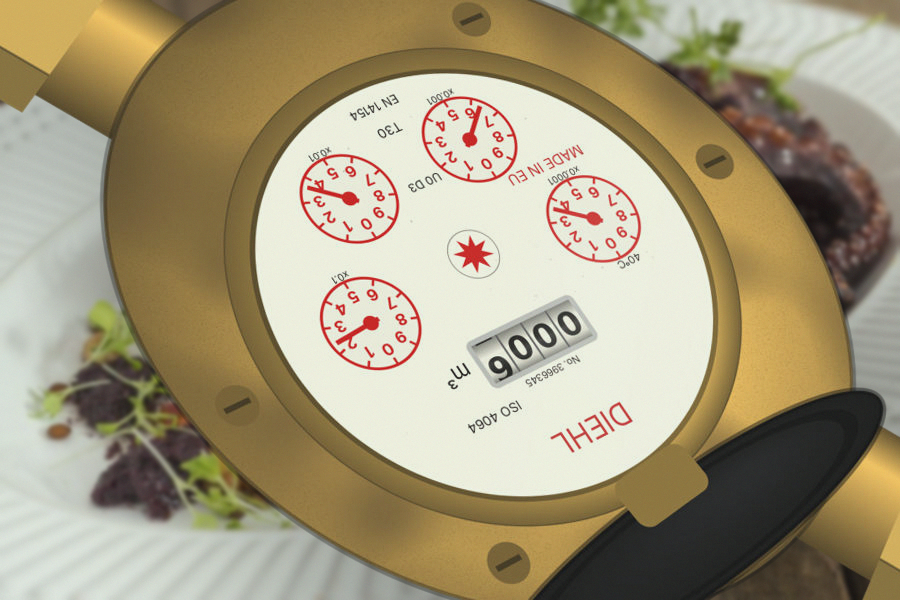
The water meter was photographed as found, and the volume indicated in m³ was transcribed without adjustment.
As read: 6.2363 m³
